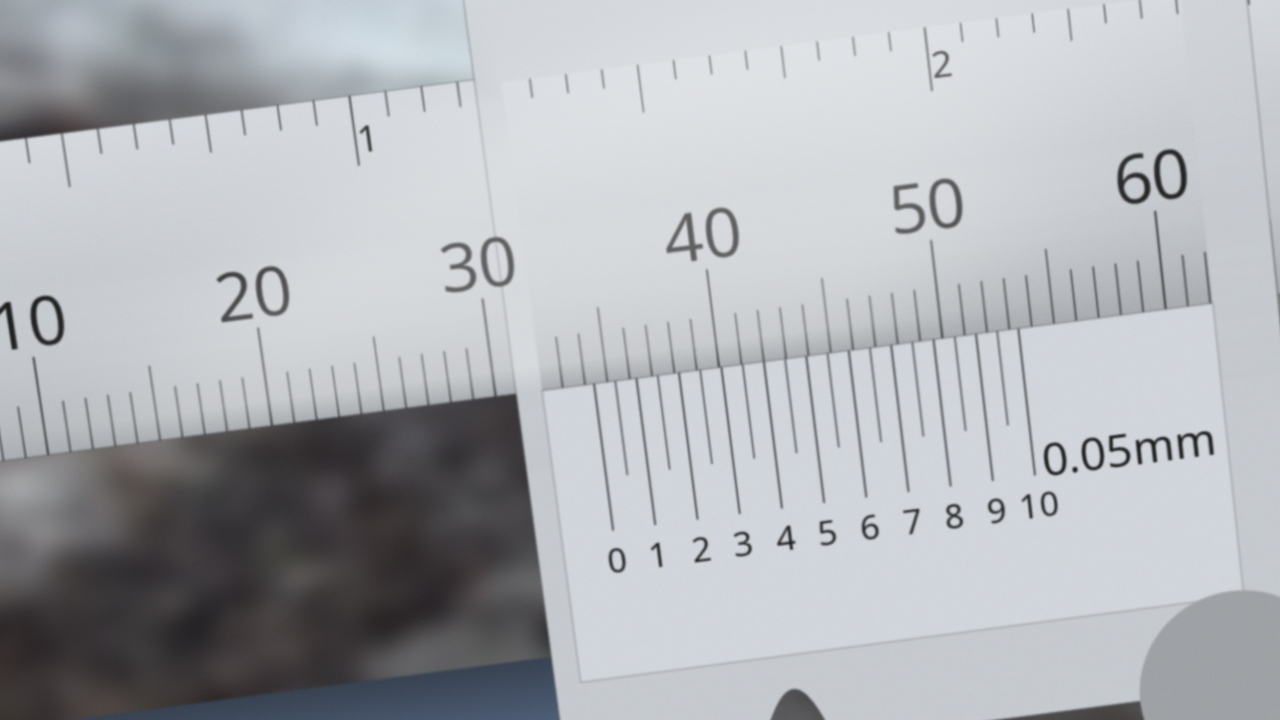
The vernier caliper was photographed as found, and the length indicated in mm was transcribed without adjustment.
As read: 34.4 mm
